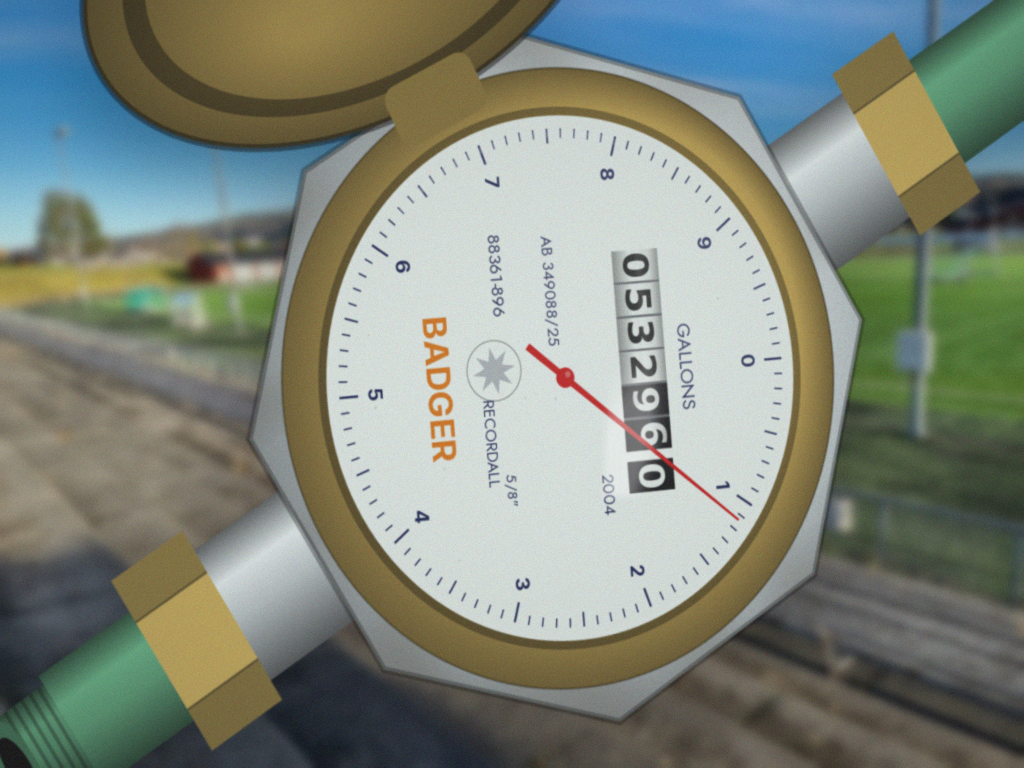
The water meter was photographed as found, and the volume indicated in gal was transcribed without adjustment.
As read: 532961.1 gal
